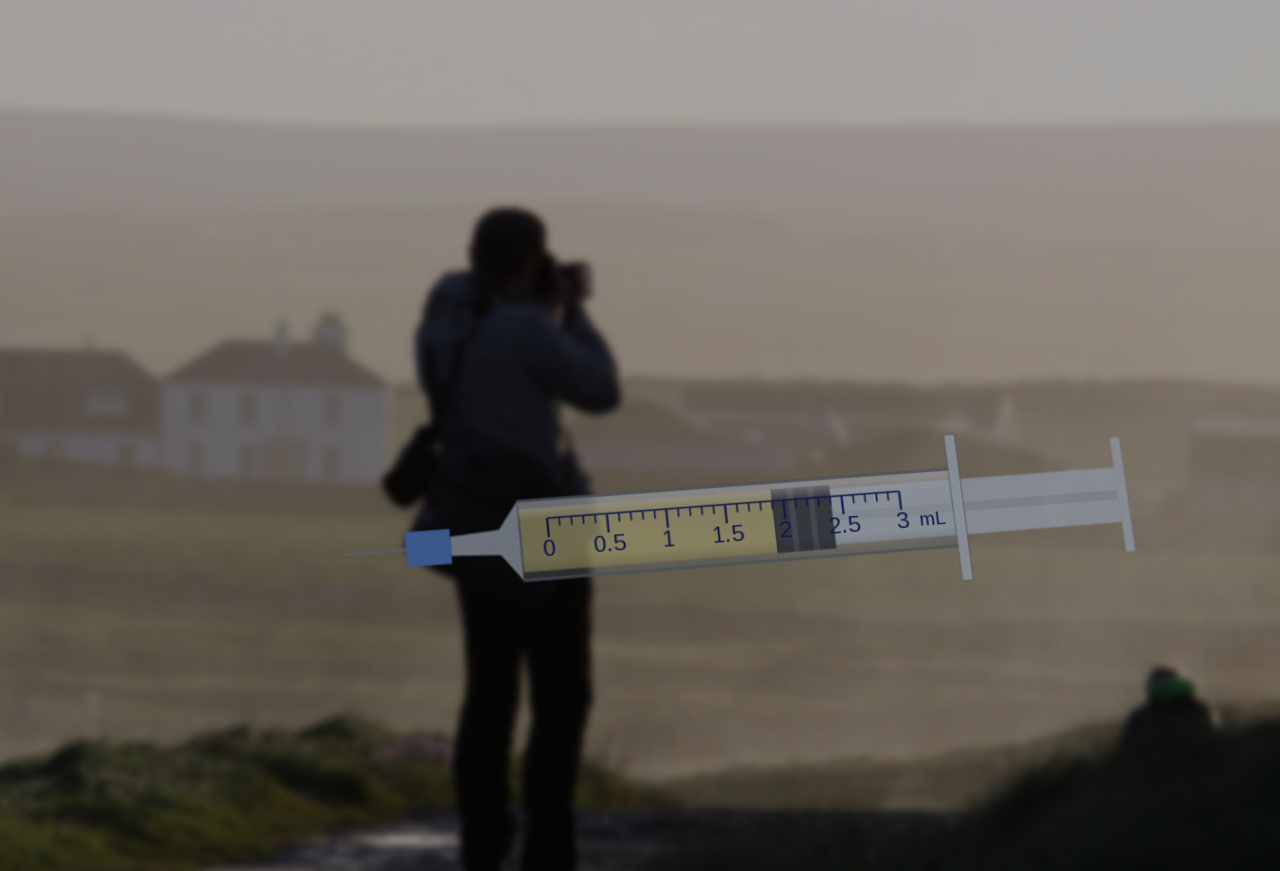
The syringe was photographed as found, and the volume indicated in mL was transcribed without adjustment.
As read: 1.9 mL
